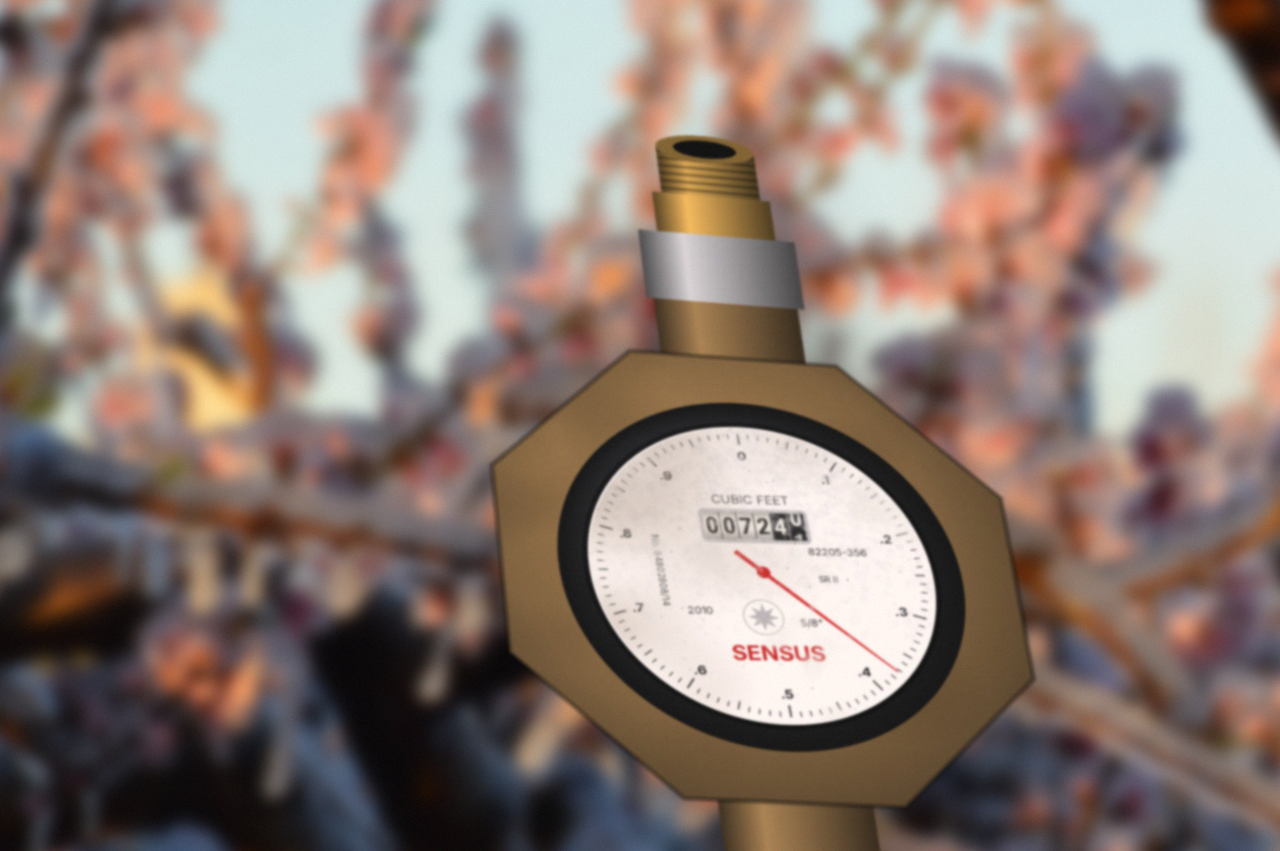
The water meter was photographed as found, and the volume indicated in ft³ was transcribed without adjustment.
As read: 7240.37 ft³
